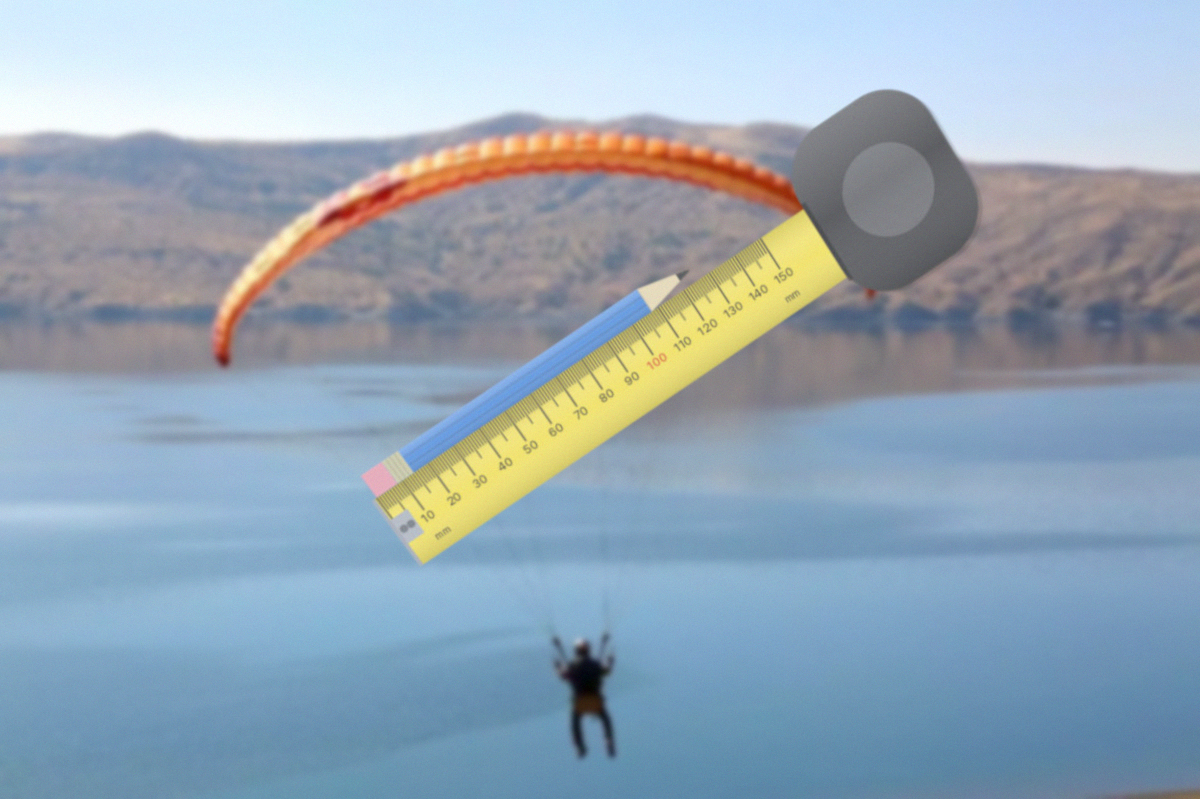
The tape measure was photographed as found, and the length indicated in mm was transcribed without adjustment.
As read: 125 mm
